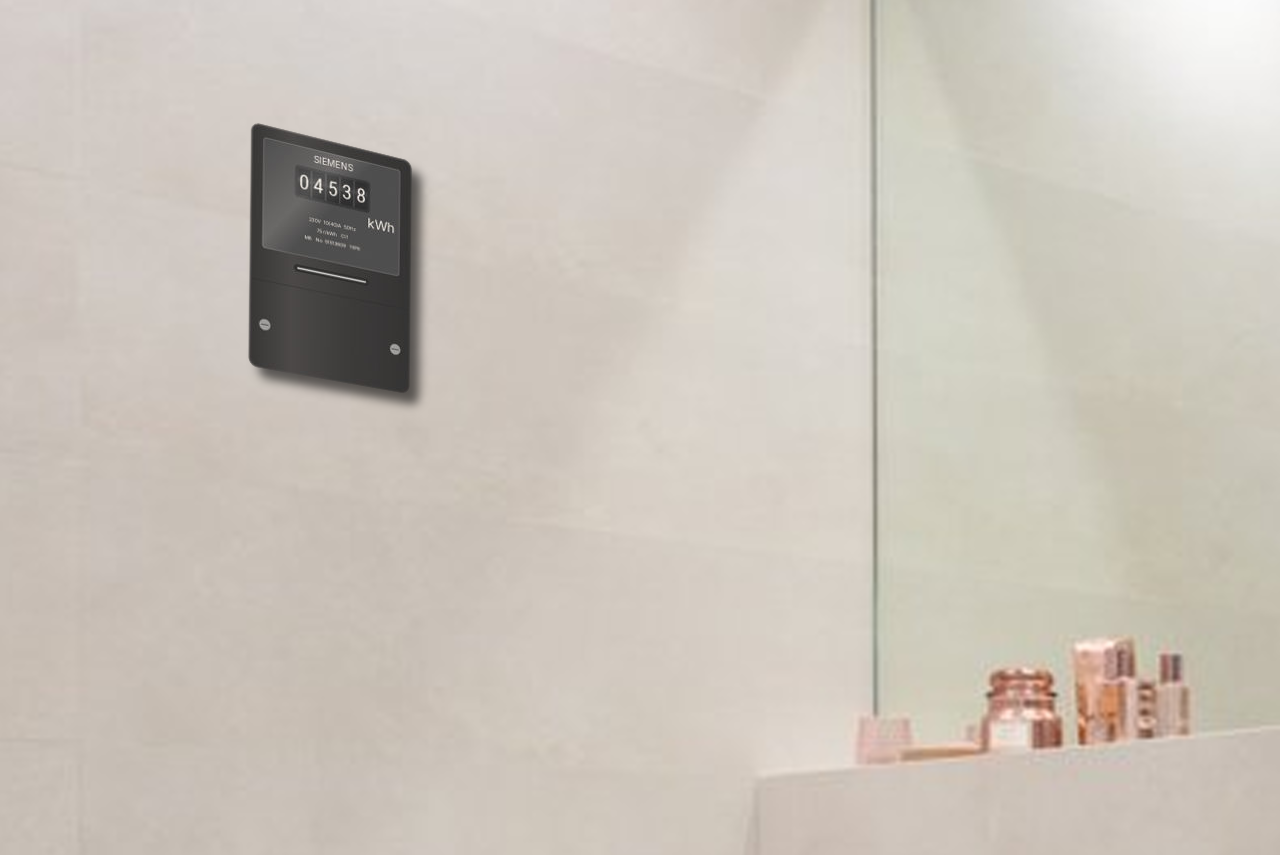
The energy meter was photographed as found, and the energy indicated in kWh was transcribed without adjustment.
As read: 4538 kWh
